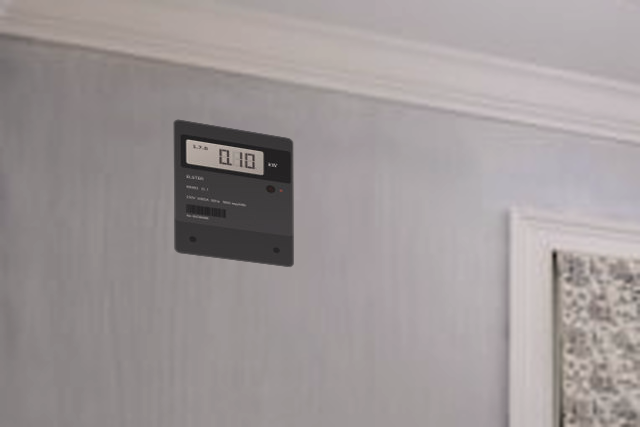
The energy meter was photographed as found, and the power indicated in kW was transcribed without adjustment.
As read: 0.10 kW
